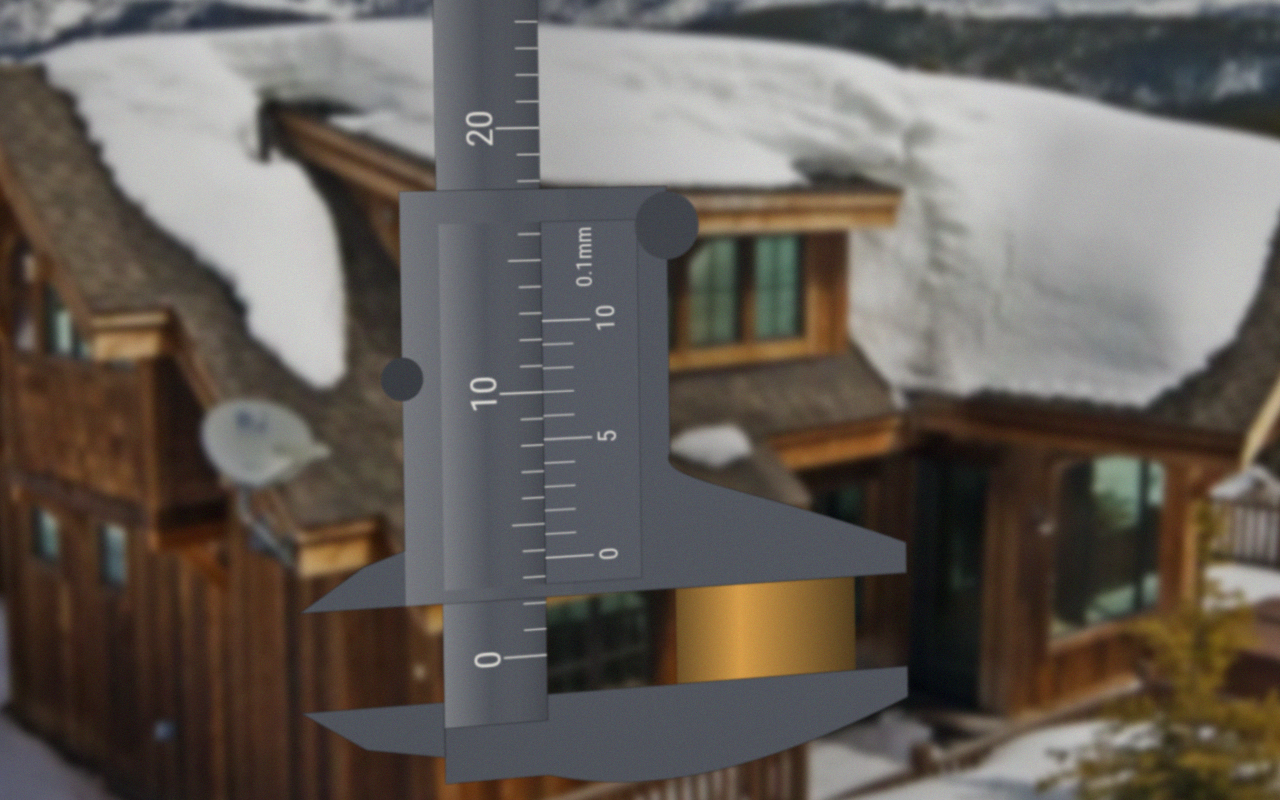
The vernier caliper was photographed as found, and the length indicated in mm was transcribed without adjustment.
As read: 3.7 mm
